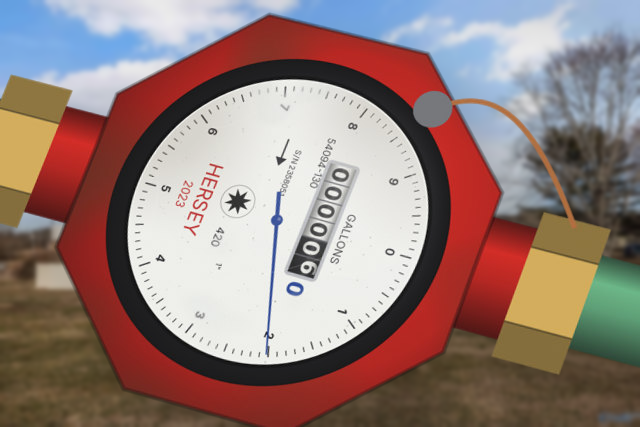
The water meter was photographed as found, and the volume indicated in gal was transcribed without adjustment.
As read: 62.0 gal
